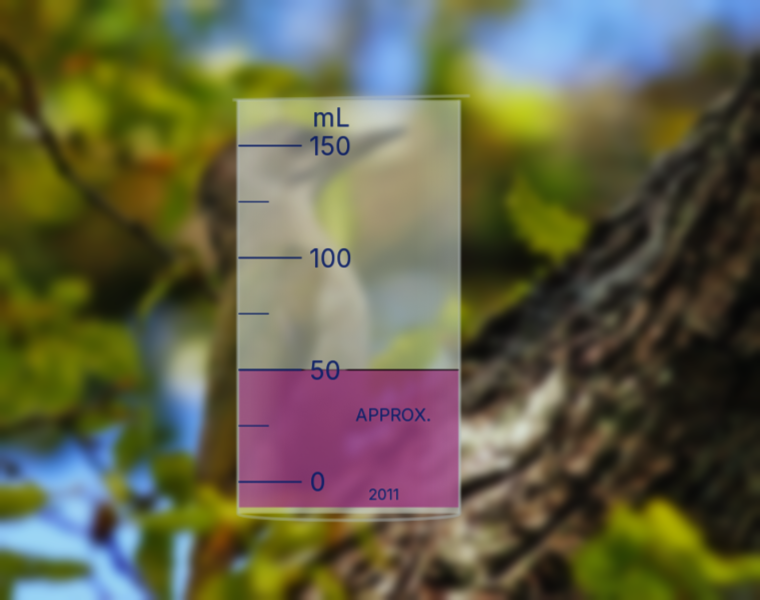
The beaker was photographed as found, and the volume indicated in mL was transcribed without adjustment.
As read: 50 mL
